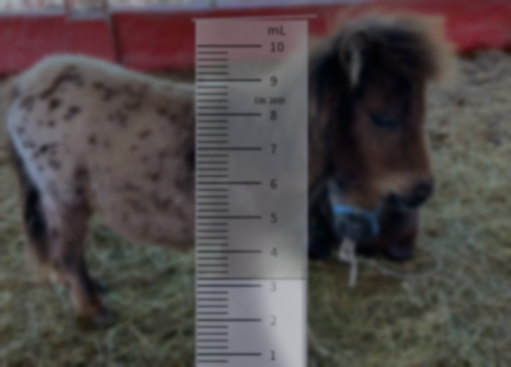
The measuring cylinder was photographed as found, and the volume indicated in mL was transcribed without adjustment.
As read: 3.2 mL
